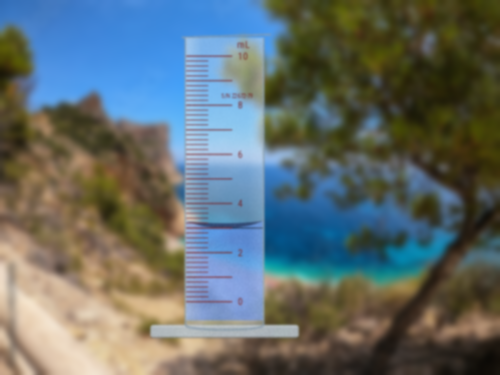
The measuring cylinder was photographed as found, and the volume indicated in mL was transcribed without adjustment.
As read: 3 mL
